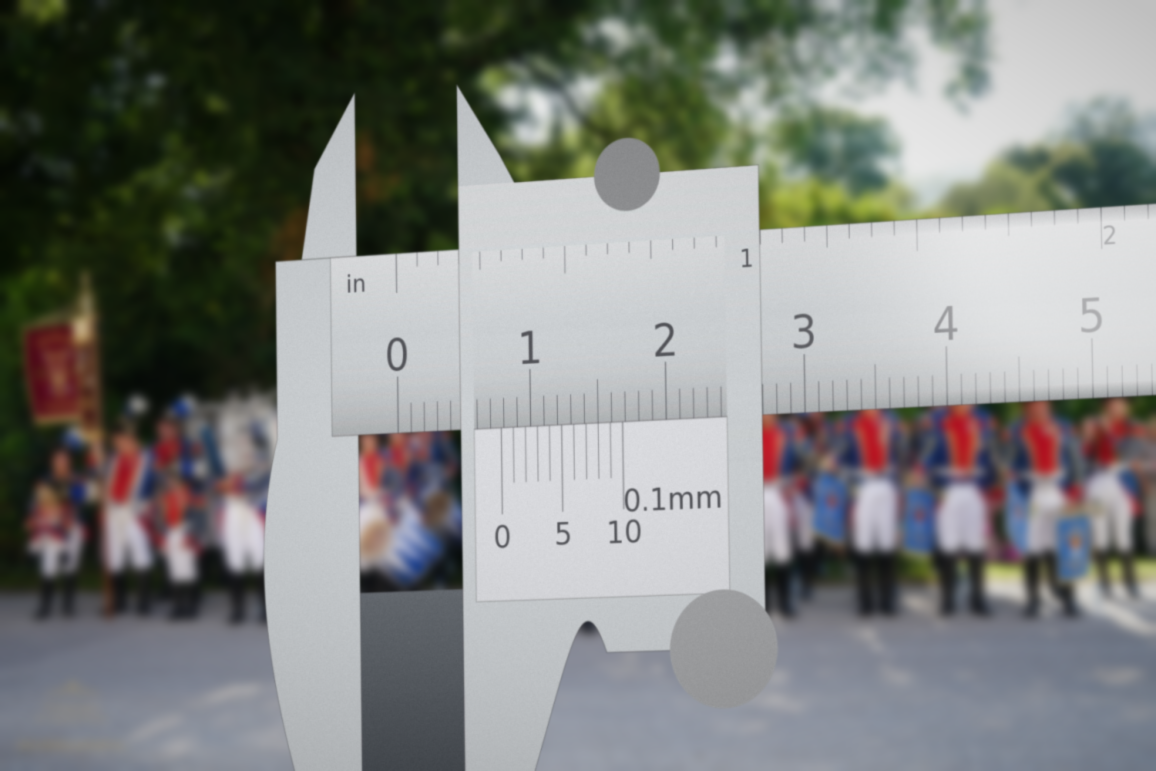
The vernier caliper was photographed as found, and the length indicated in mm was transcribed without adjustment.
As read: 7.8 mm
